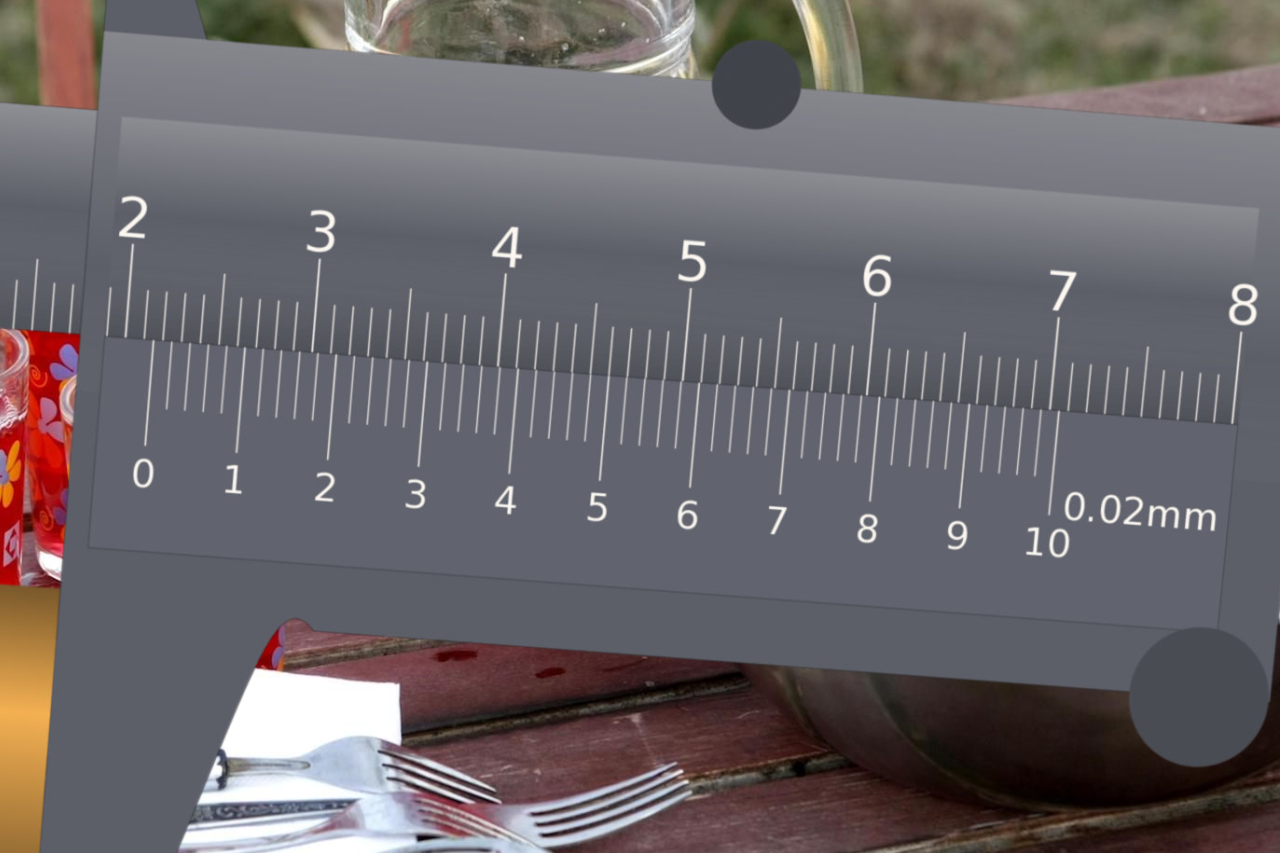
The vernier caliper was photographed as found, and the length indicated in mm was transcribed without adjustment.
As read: 21.5 mm
